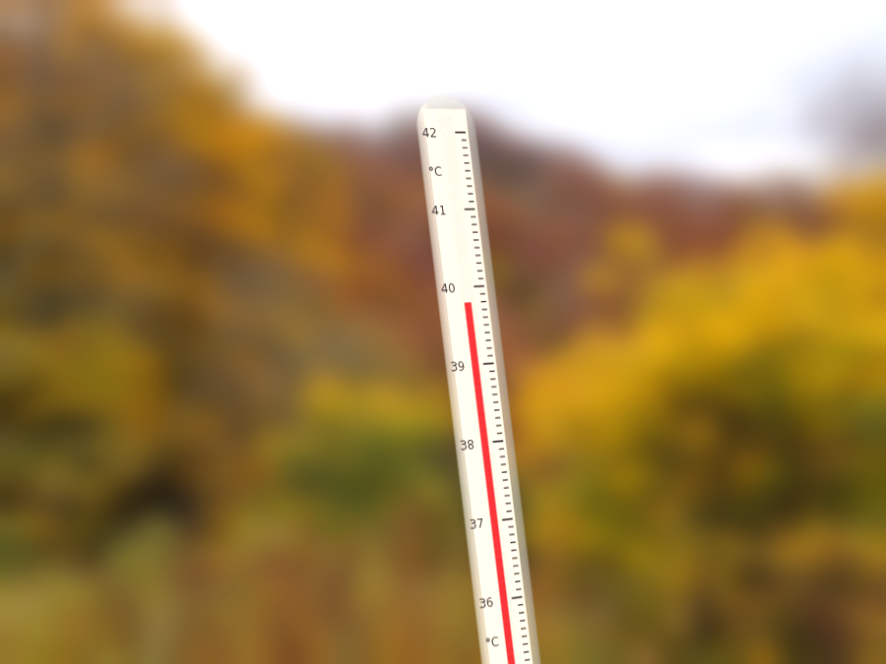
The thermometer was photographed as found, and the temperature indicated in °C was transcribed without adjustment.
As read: 39.8 °C
